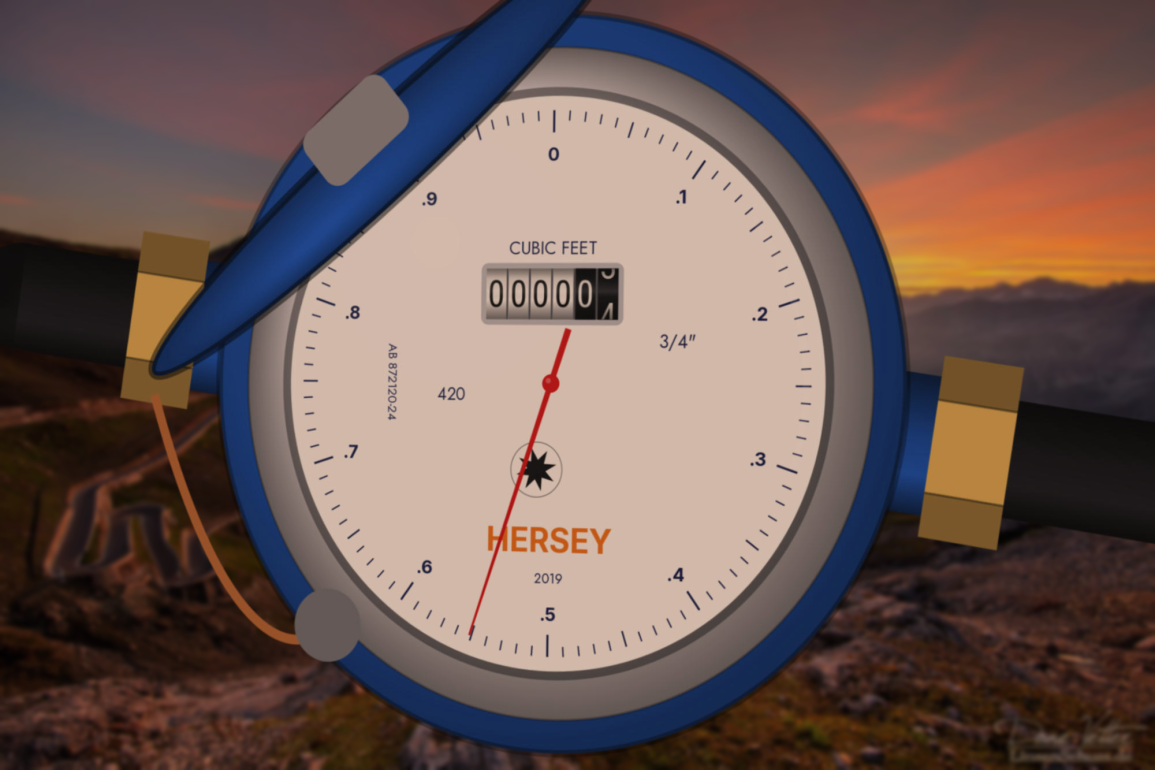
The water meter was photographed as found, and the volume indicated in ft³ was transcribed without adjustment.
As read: 3.55 ft³
